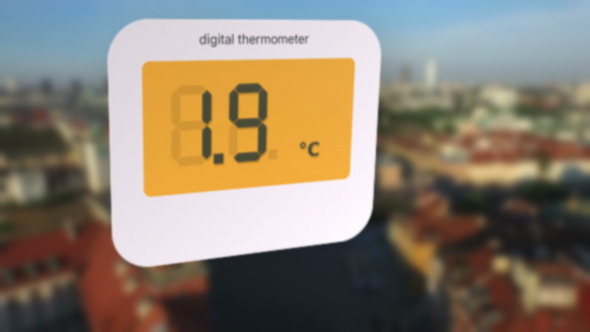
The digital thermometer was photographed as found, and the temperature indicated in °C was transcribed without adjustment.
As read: 1.9 °C
